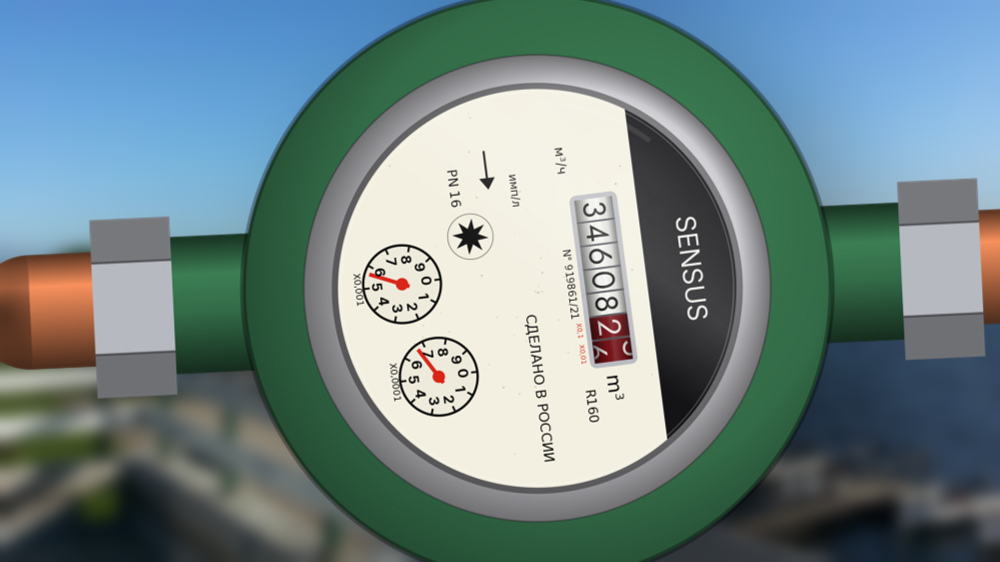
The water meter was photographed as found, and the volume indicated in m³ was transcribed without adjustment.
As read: 34608.2556 m³
